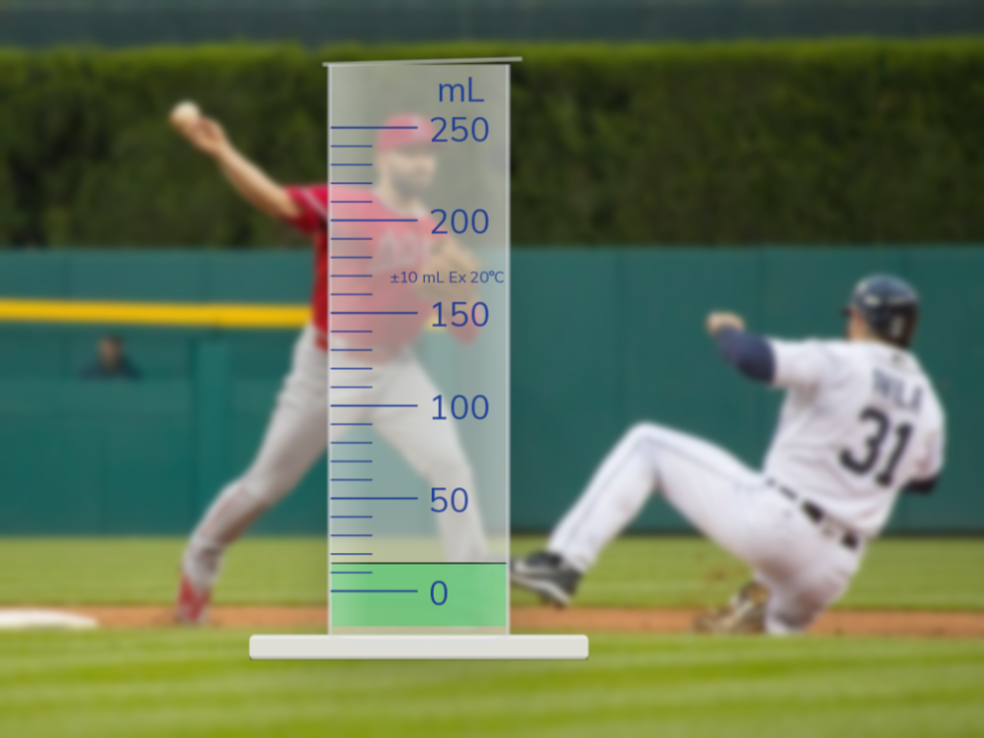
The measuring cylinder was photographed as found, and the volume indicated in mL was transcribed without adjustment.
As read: 15 mL
